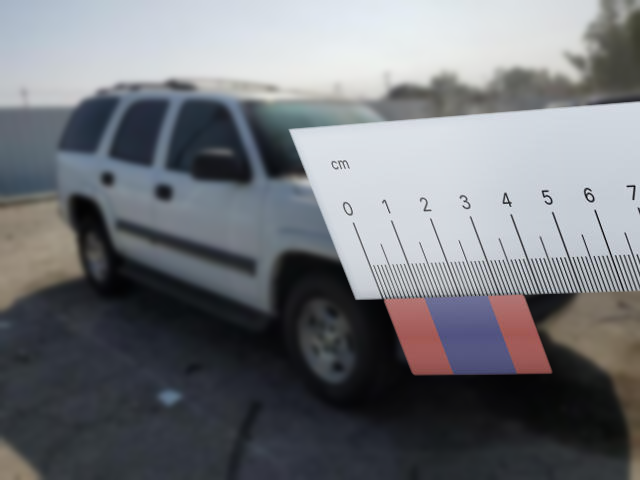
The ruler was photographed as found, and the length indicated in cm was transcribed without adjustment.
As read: 3.6 cm
